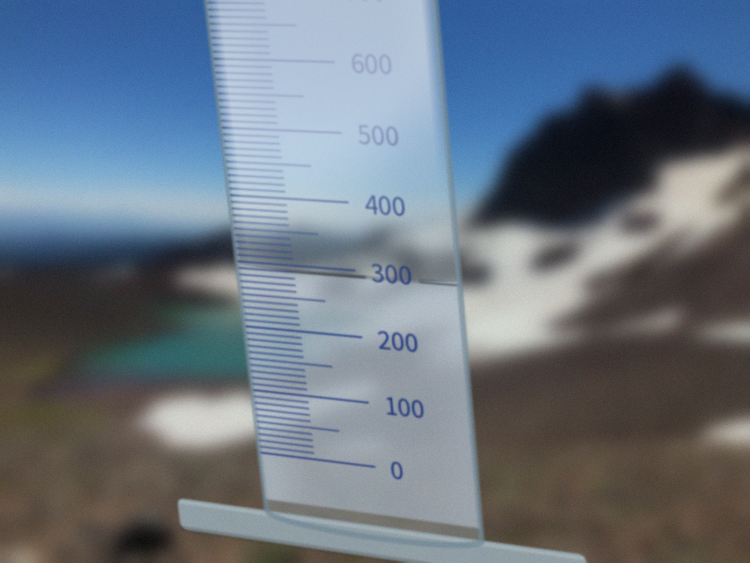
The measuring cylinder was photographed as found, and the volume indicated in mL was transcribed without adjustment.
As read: 290 mL
